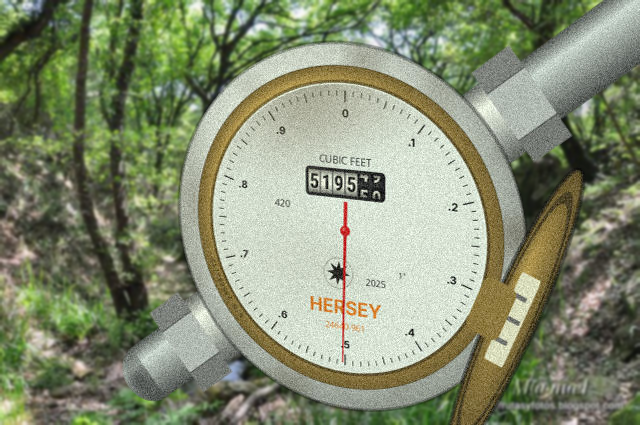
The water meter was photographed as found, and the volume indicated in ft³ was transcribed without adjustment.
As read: 519549.50 ft³
